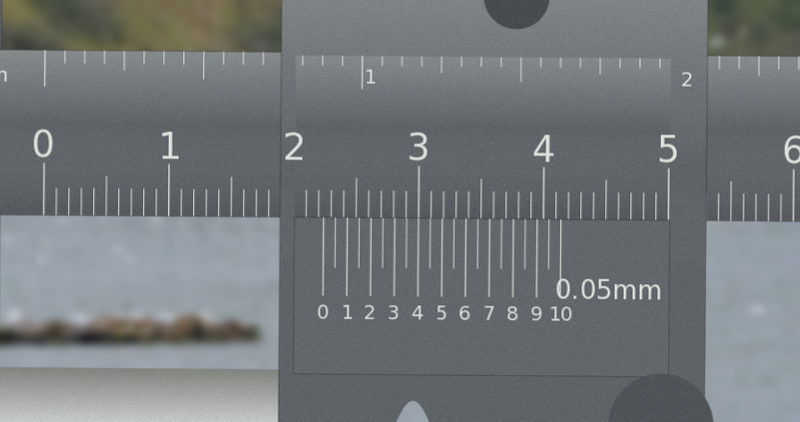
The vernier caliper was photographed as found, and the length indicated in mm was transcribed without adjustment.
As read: 22.4 mm
